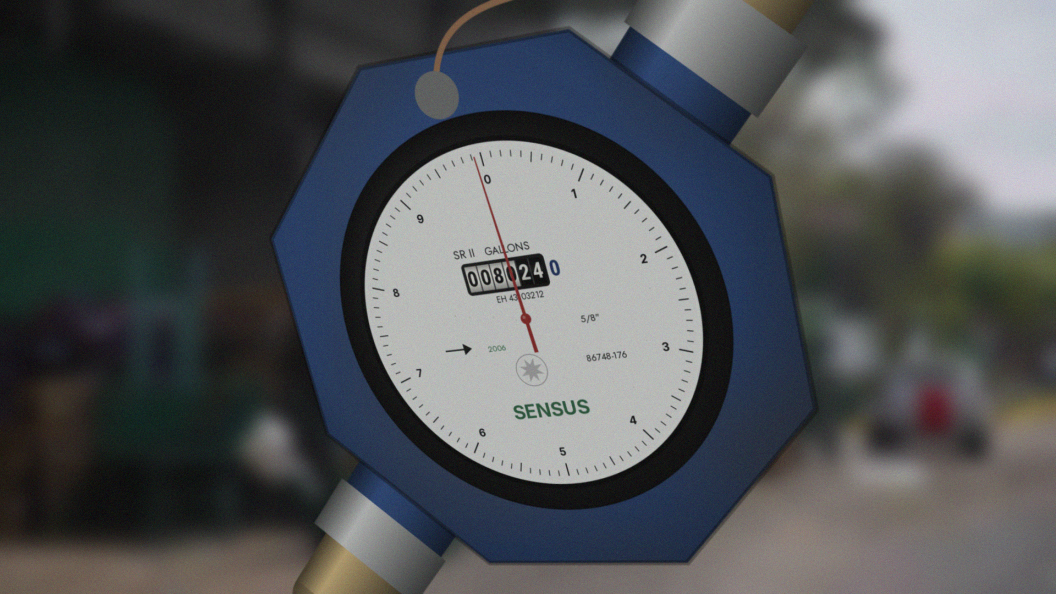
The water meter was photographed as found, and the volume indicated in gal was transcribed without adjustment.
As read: 80239.9 gal
